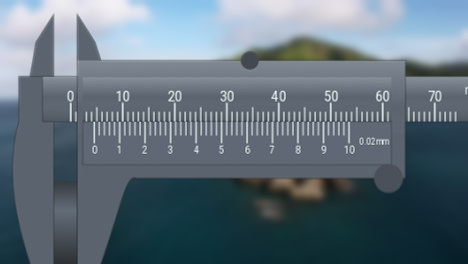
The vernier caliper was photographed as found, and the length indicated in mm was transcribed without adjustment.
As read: 4.5 mm
